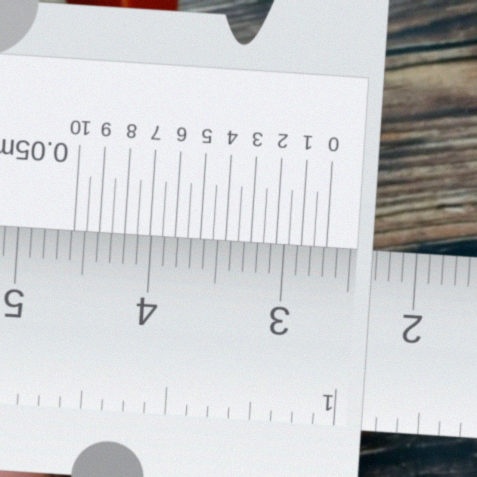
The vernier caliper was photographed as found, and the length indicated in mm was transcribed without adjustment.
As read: 26.8 mm
